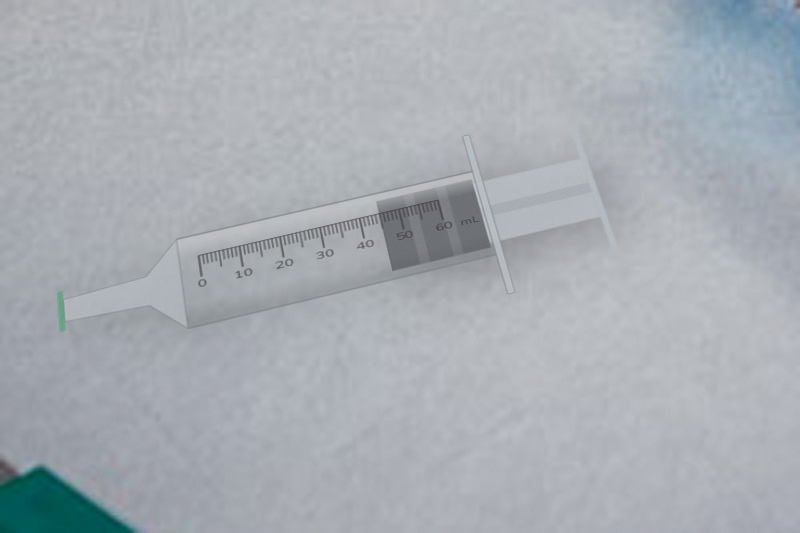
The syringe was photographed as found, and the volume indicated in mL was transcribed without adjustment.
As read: 45 mL
